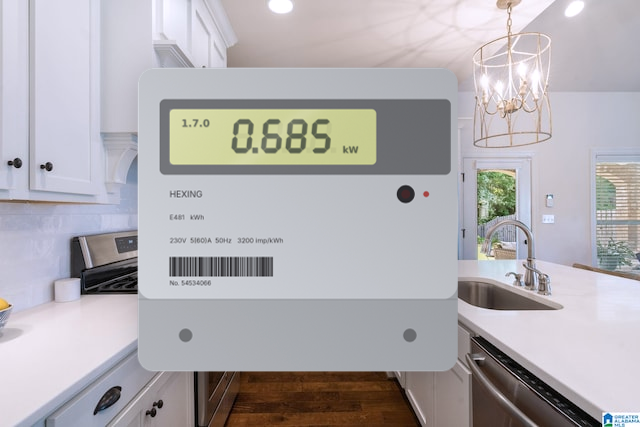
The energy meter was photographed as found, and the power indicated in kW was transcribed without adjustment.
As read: 0.685 kW
